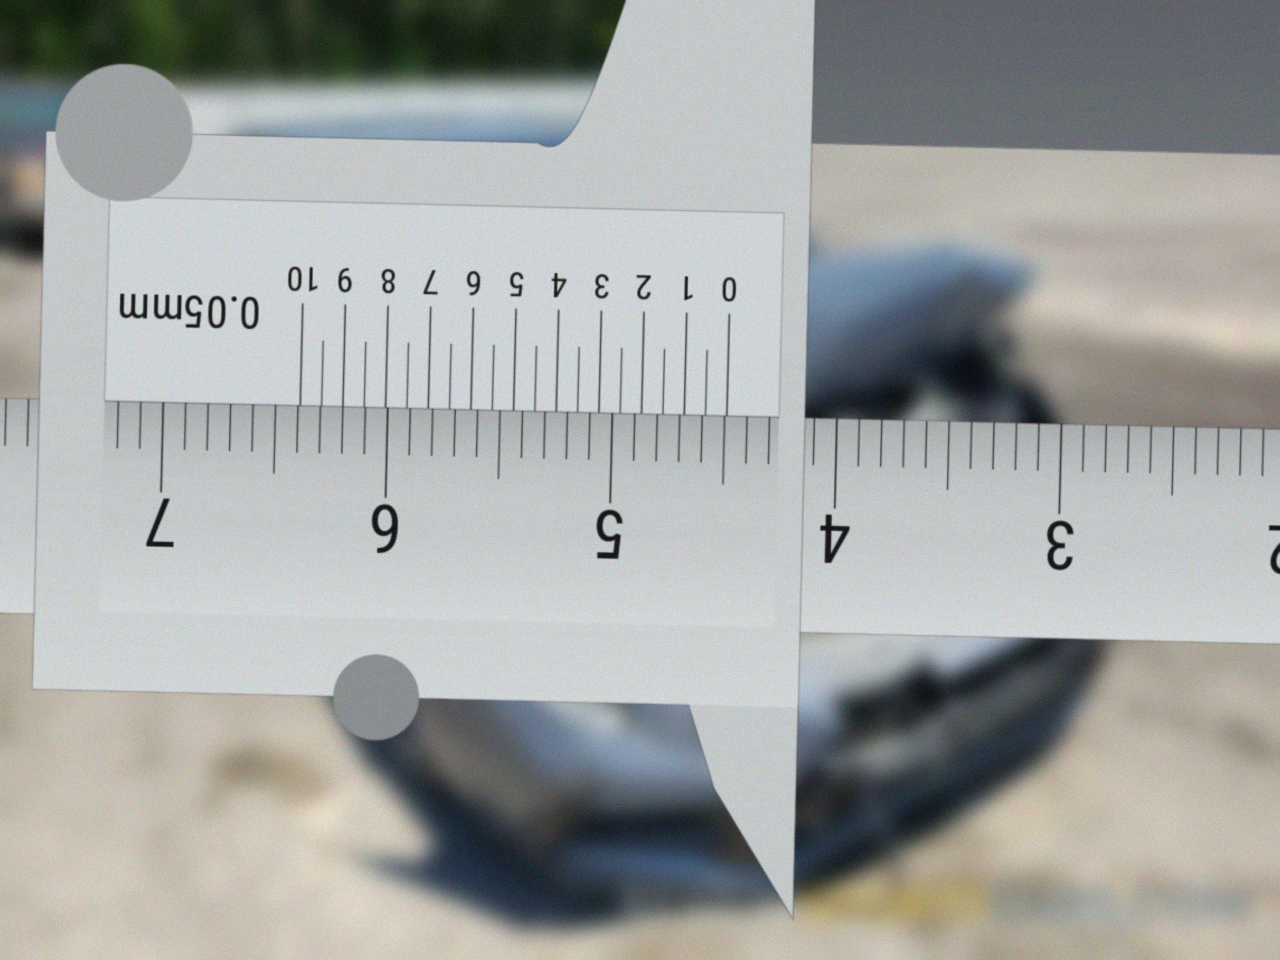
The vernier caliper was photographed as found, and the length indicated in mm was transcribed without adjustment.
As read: 44.9 mm
